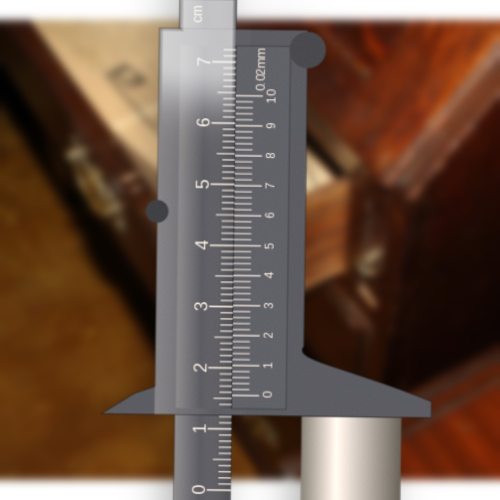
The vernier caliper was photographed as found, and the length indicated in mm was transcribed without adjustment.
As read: 15.5 mm
